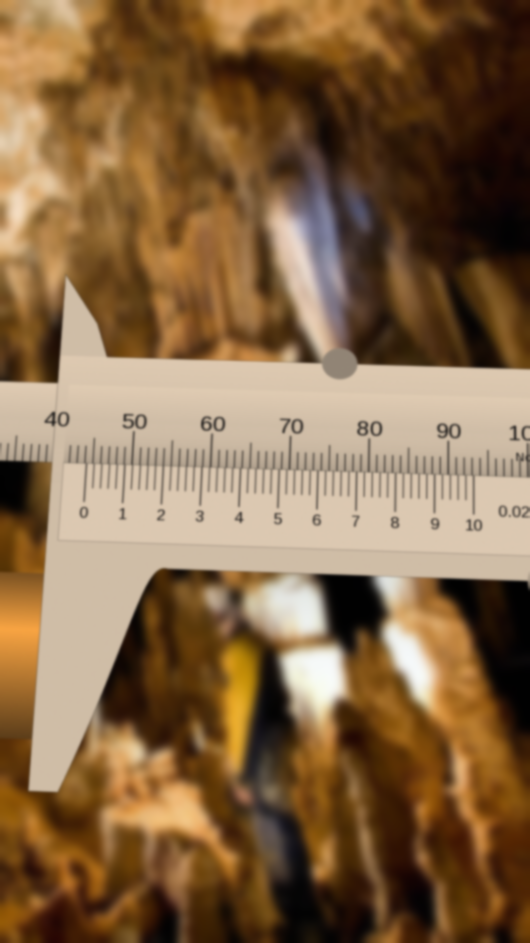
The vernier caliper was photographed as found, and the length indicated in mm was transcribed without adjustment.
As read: 44.2 mm
